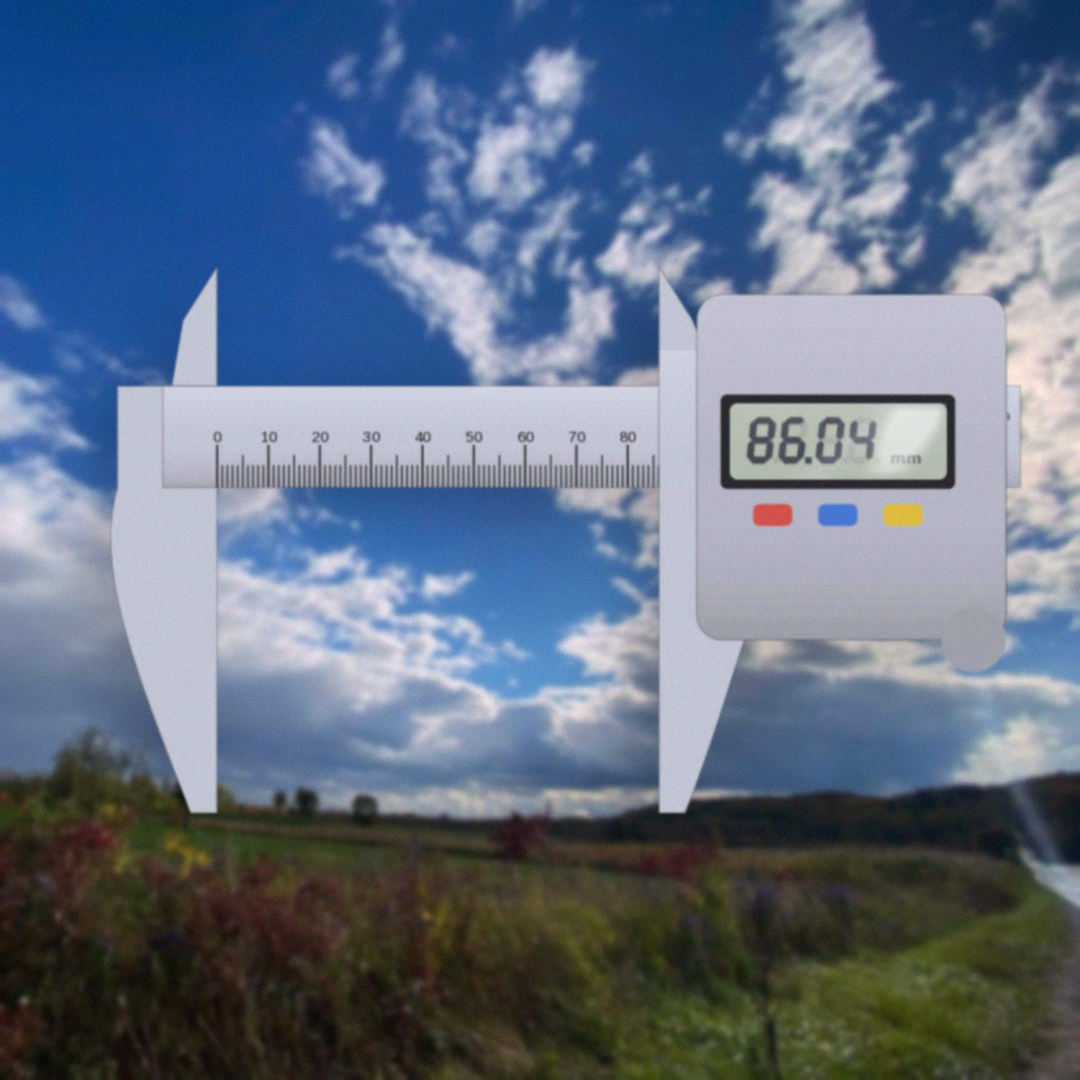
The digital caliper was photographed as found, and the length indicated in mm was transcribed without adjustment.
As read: 86.04 mm
